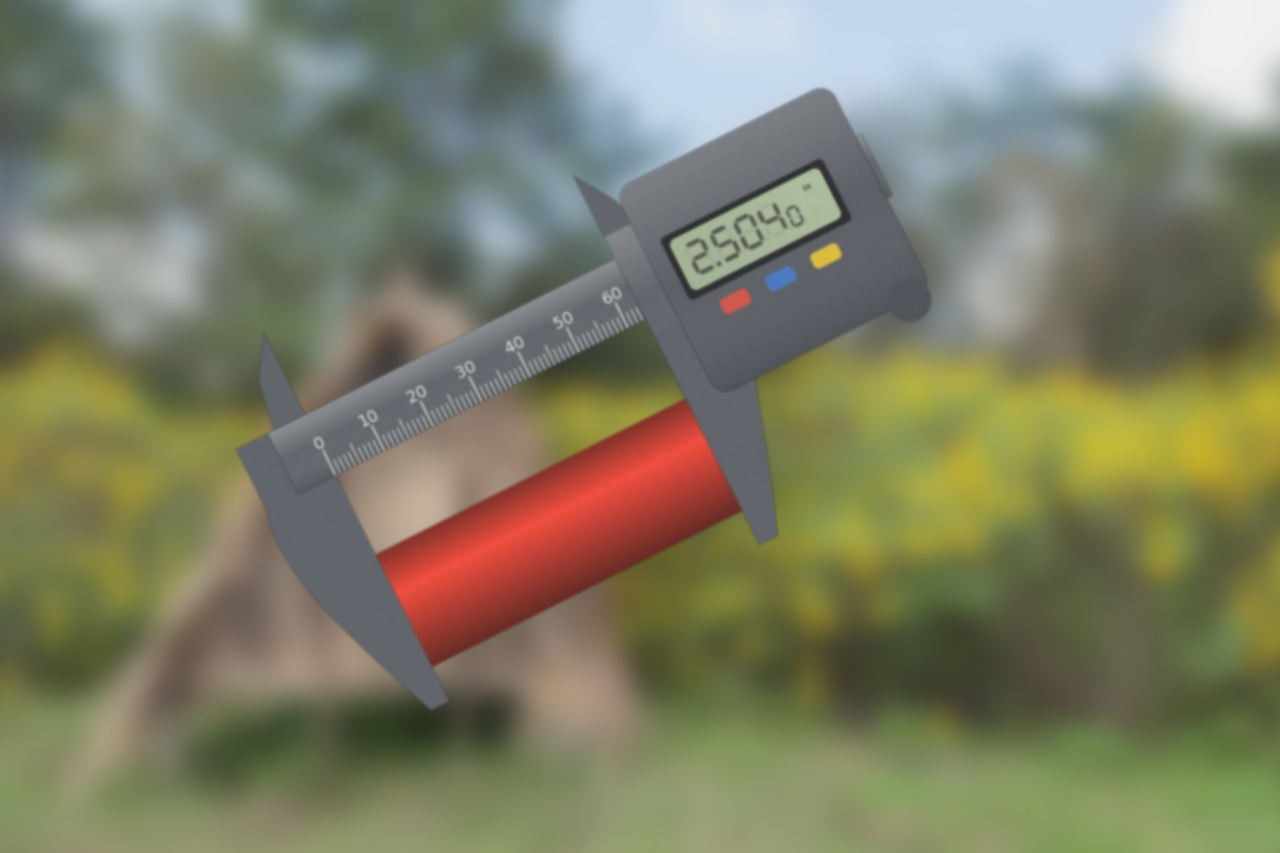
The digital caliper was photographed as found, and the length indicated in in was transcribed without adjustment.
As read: 2.5040 in
